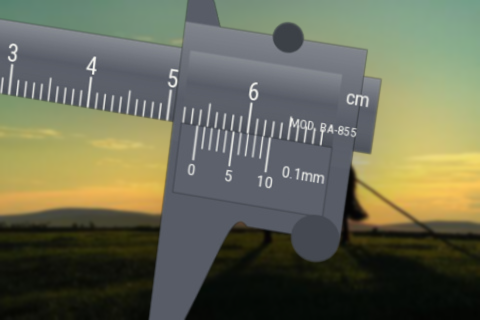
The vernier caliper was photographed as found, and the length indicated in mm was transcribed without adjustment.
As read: 53.8 mm
